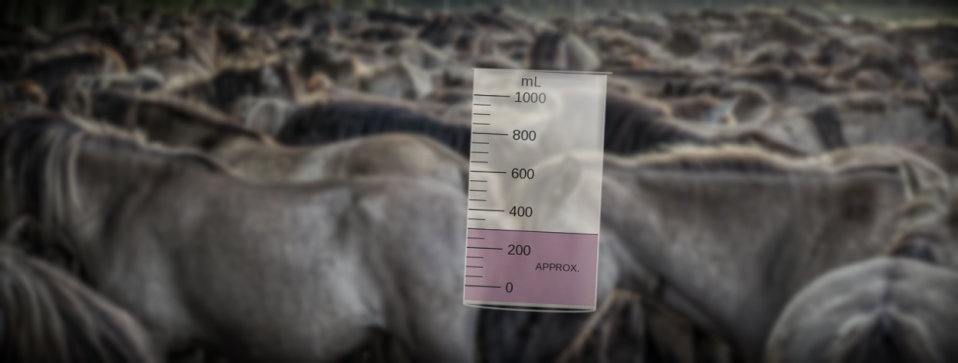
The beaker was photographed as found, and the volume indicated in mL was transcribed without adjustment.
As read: 300 mL
